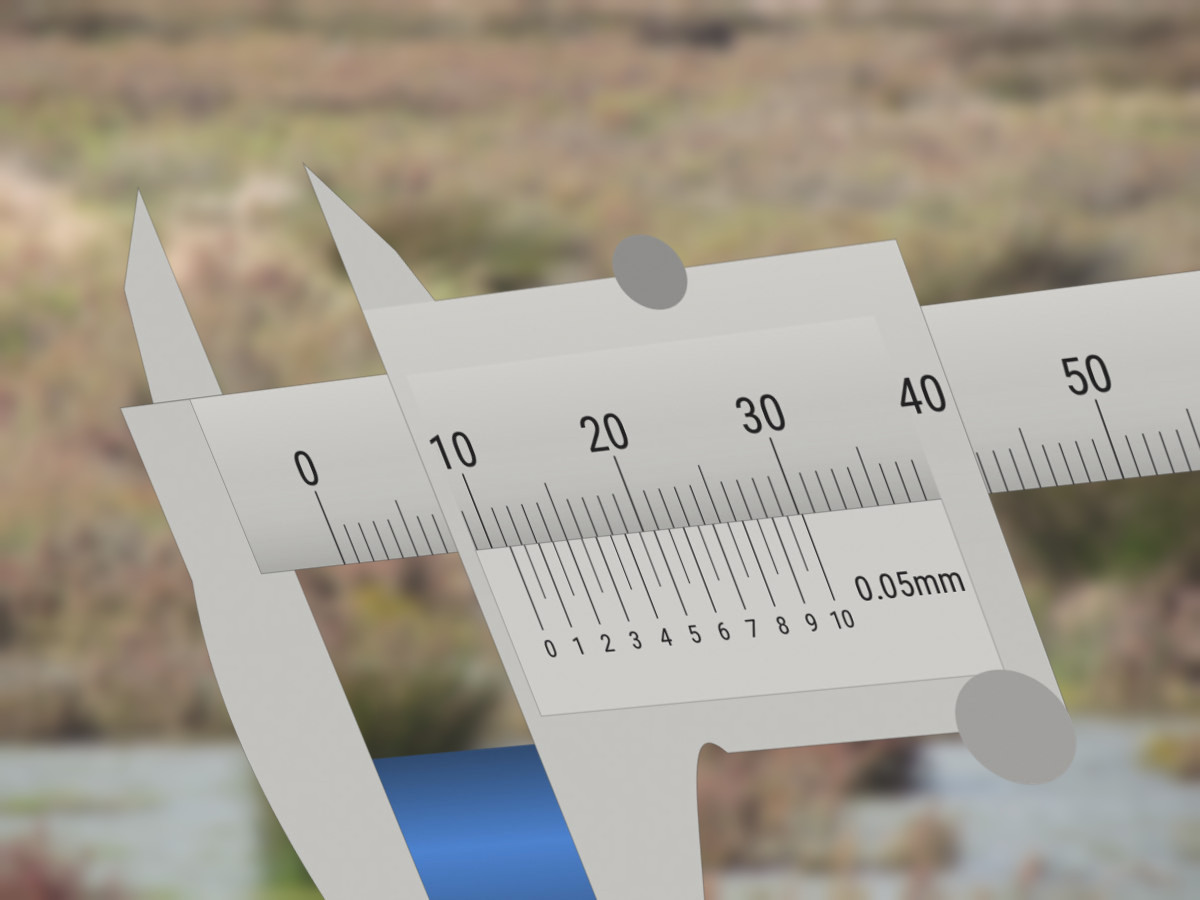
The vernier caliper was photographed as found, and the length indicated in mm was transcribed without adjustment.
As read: 11.2 mm
